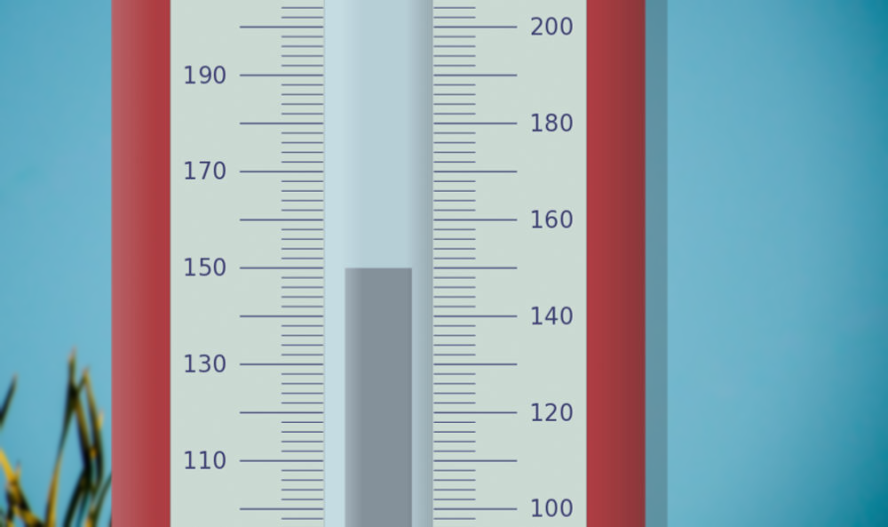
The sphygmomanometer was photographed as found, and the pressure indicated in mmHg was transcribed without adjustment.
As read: 150 mmHg
